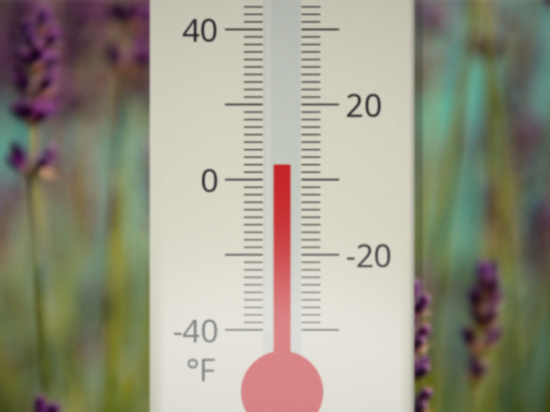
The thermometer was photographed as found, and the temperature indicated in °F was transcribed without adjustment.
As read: 4 °F
